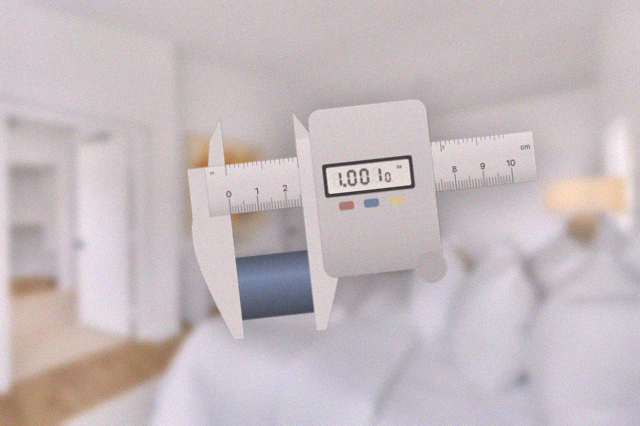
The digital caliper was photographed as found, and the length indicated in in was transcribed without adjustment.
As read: 1.0010 in
